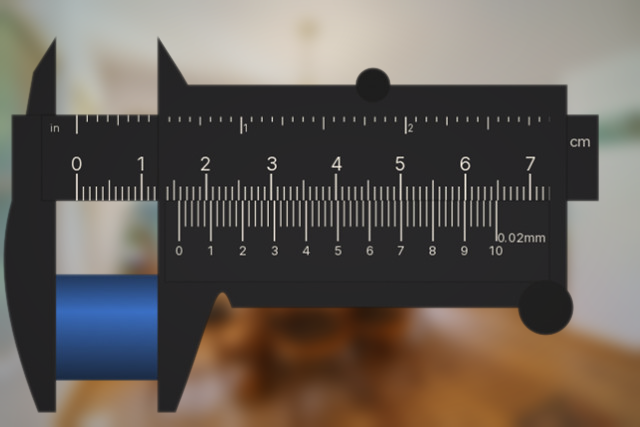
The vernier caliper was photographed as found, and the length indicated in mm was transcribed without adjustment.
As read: 15.8 mm
